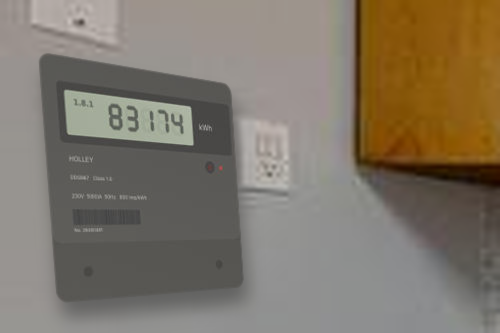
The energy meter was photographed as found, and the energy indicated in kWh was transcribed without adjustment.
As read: 83174 kWh
